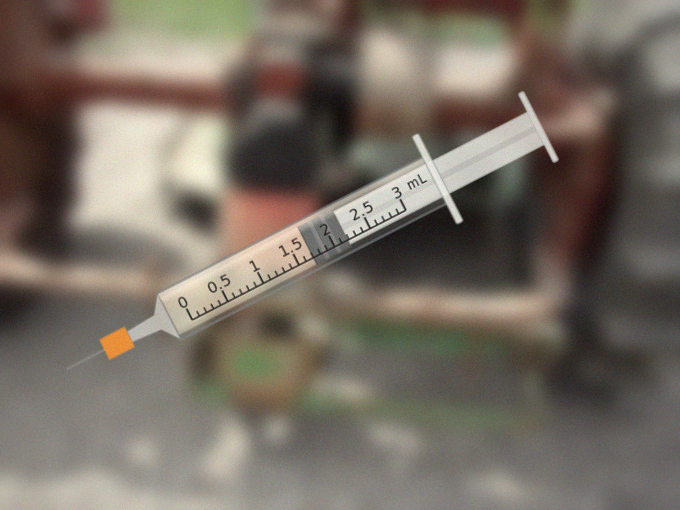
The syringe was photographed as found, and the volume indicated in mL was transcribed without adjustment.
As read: 1.7 mL
